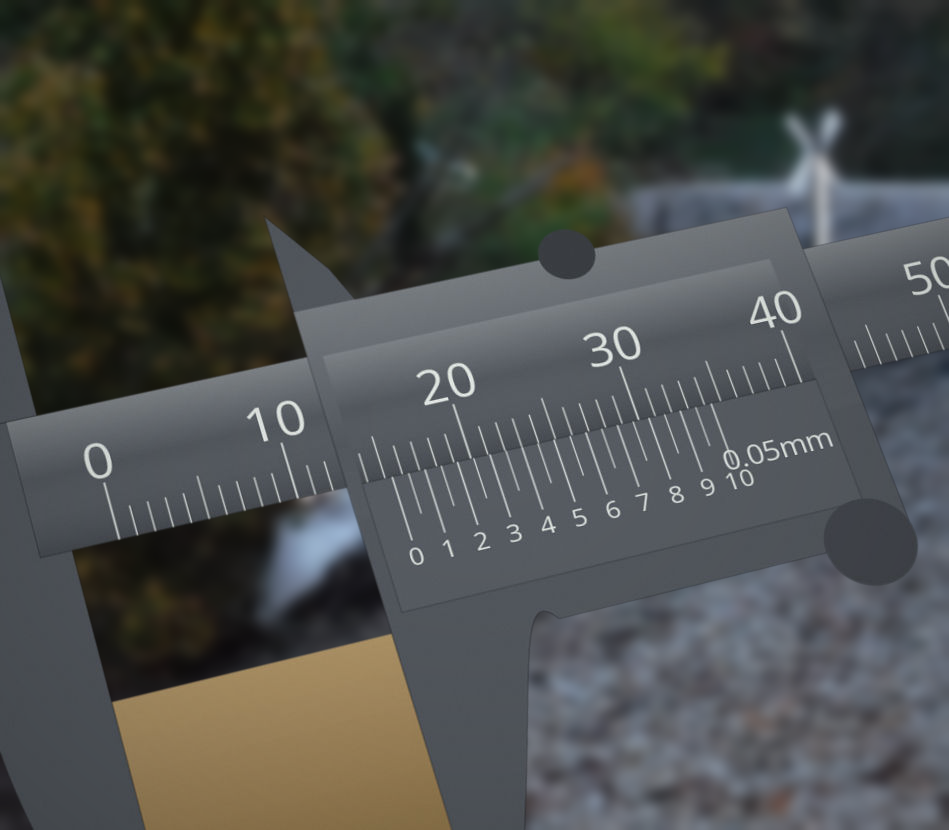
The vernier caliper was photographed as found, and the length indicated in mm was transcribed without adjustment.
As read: 15.4 mm
